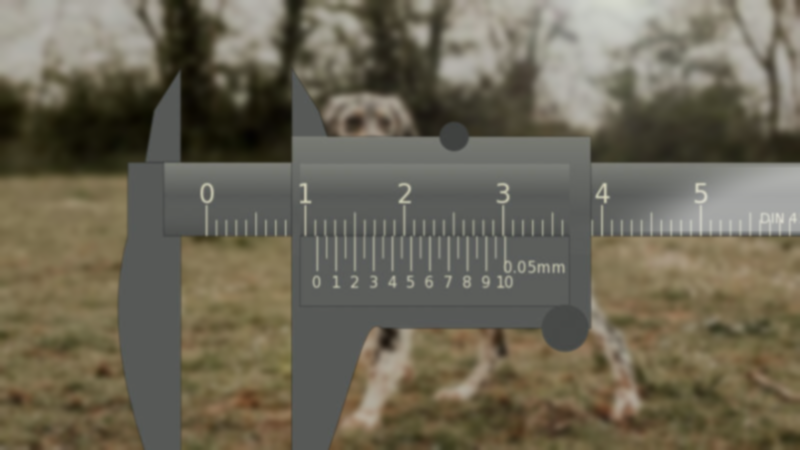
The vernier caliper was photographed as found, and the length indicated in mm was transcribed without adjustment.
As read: 11.2 mm
